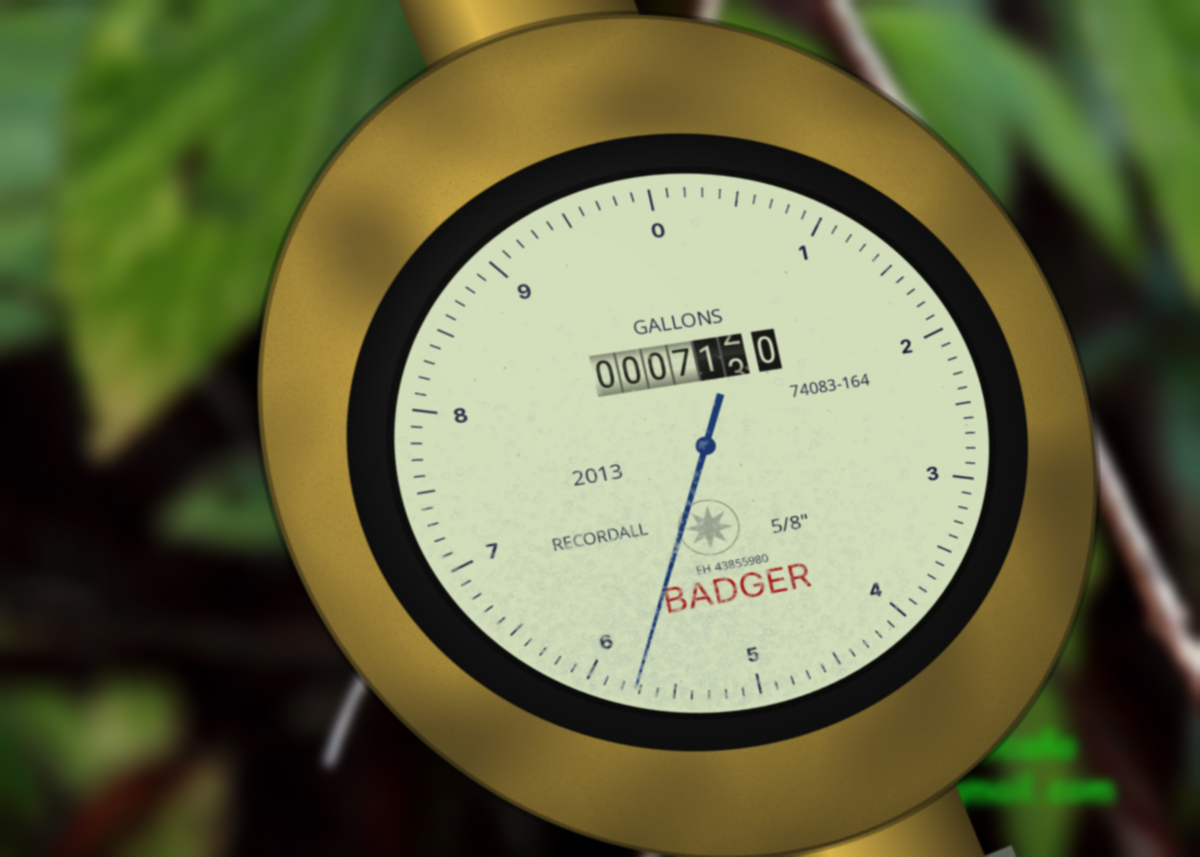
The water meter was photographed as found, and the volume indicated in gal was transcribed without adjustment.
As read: 7125.7 gal
